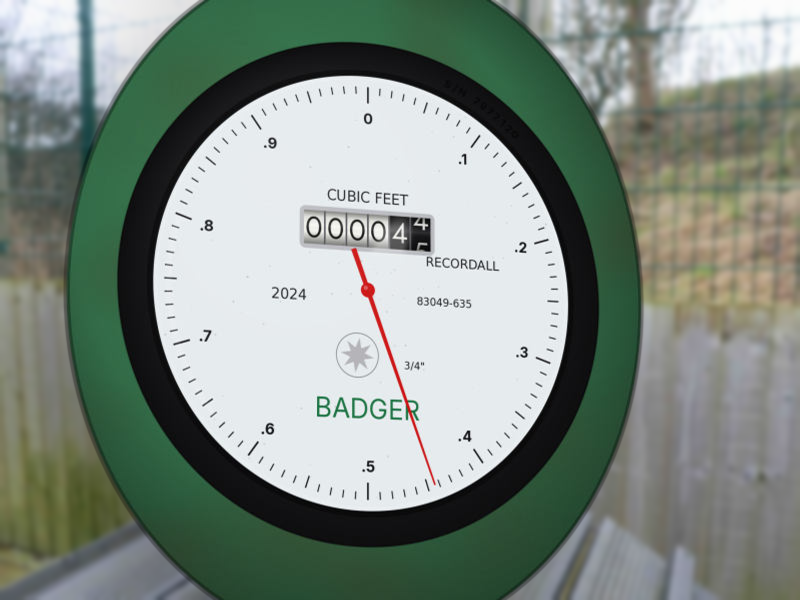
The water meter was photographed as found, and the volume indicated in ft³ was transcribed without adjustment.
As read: 44.44 ft³
